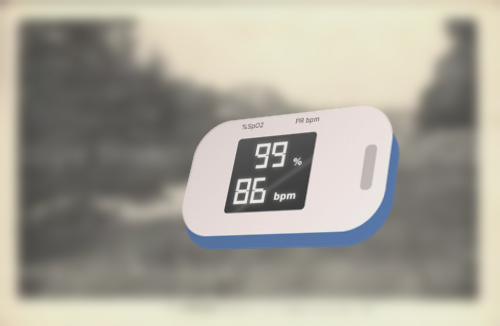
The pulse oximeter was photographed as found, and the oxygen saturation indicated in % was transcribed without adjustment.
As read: 99 %
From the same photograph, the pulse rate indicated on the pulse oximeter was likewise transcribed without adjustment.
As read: 86 bpm
